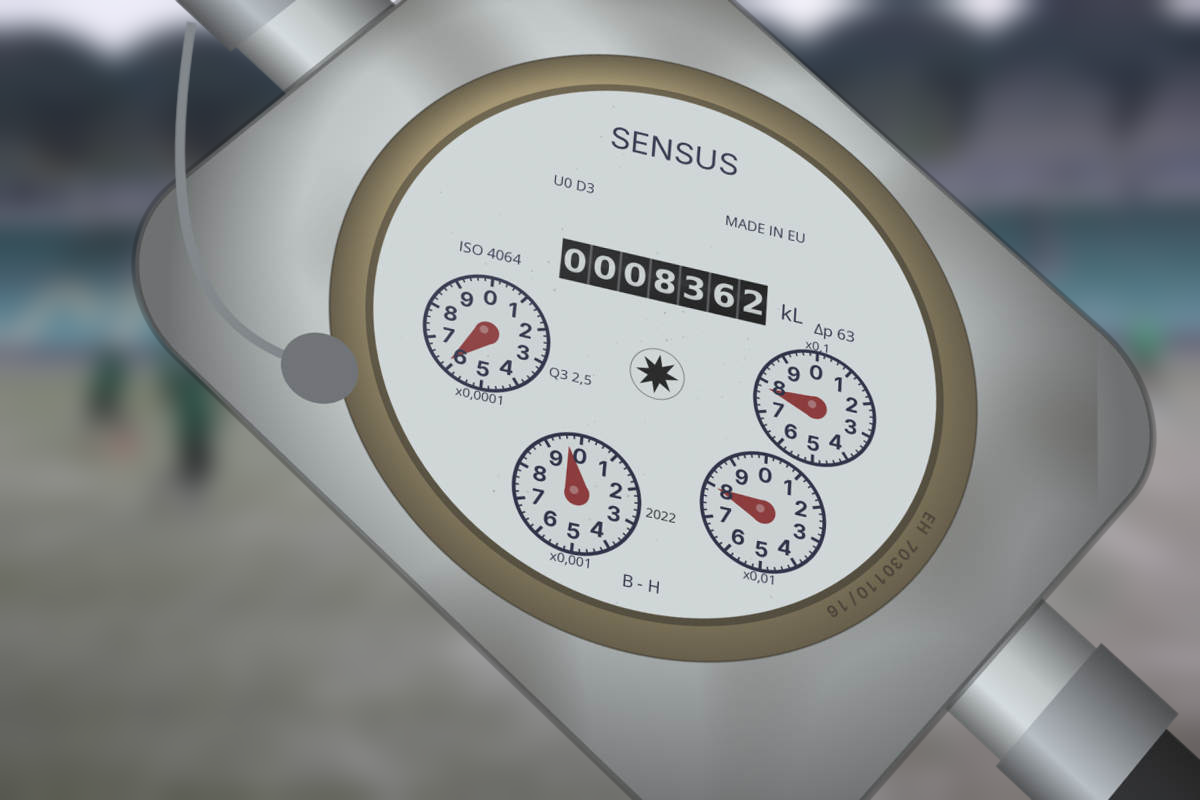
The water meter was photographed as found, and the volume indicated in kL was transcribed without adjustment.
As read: 8362.7796 kL
